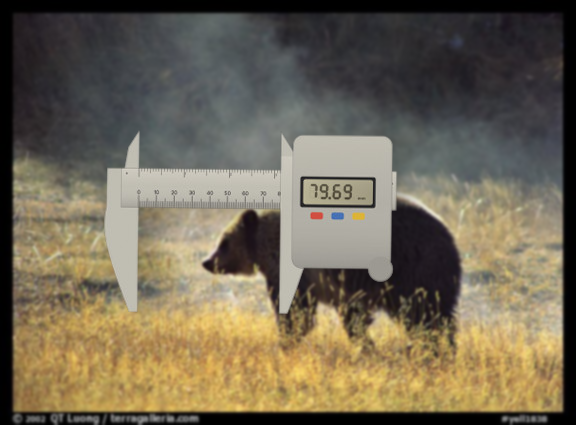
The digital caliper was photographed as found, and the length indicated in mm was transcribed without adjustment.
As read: 79.69 mm
